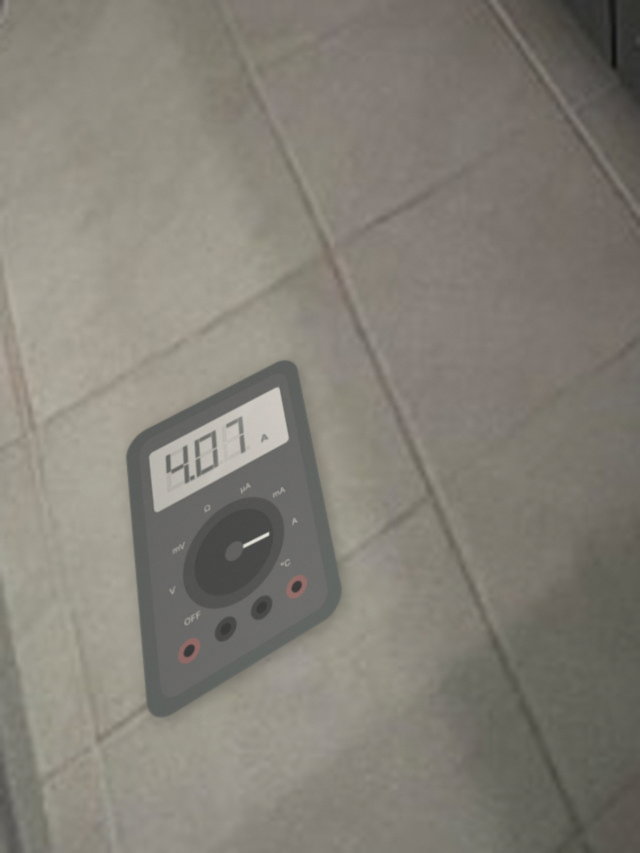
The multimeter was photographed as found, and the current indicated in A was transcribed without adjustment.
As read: 4.07 A
